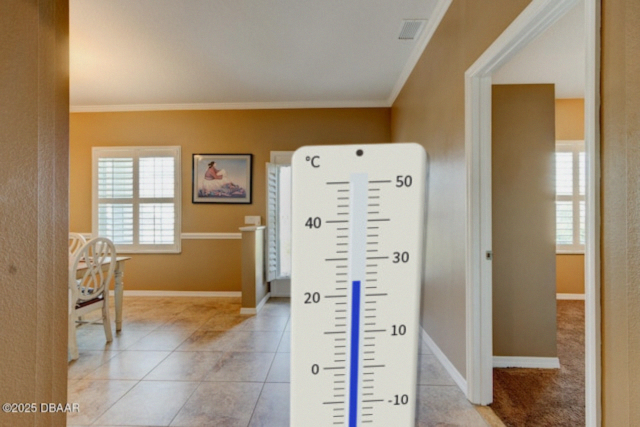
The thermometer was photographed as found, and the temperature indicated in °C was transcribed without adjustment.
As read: 24 °C
